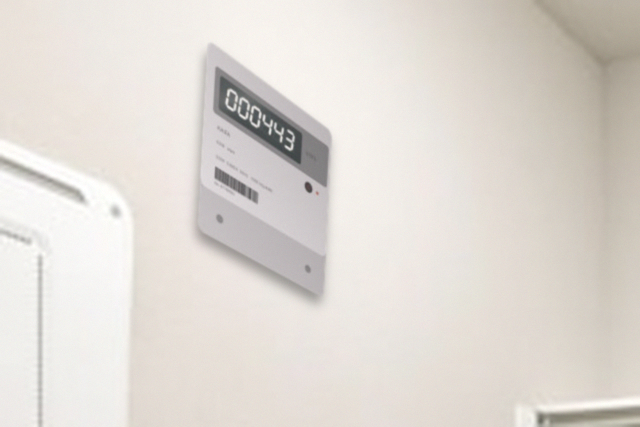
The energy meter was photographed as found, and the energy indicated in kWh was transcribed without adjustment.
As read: 443 kWh
